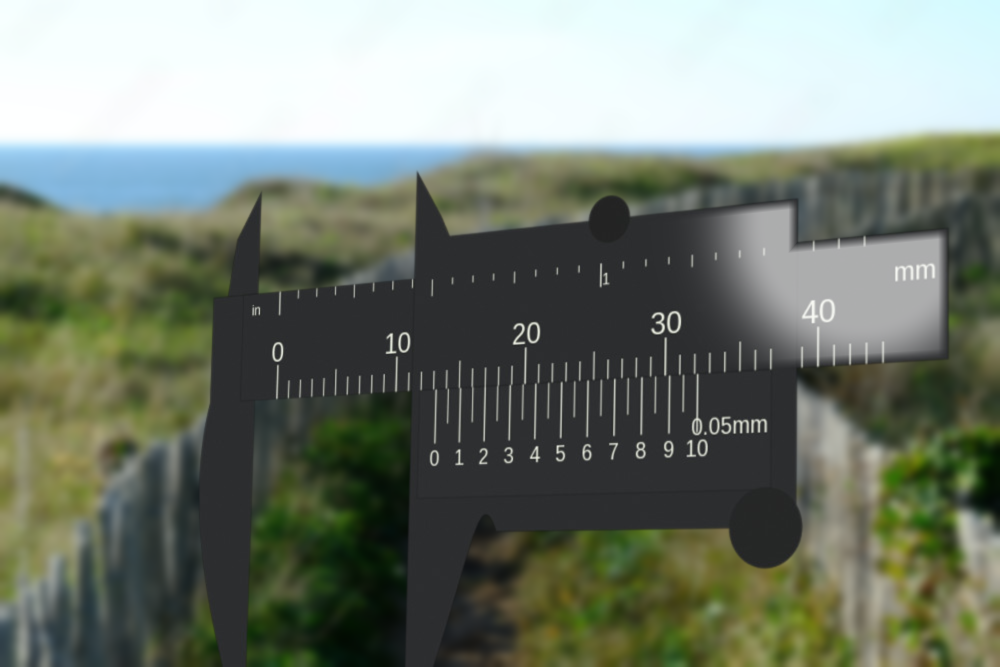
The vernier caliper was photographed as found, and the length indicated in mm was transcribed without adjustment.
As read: 13.2 mm
